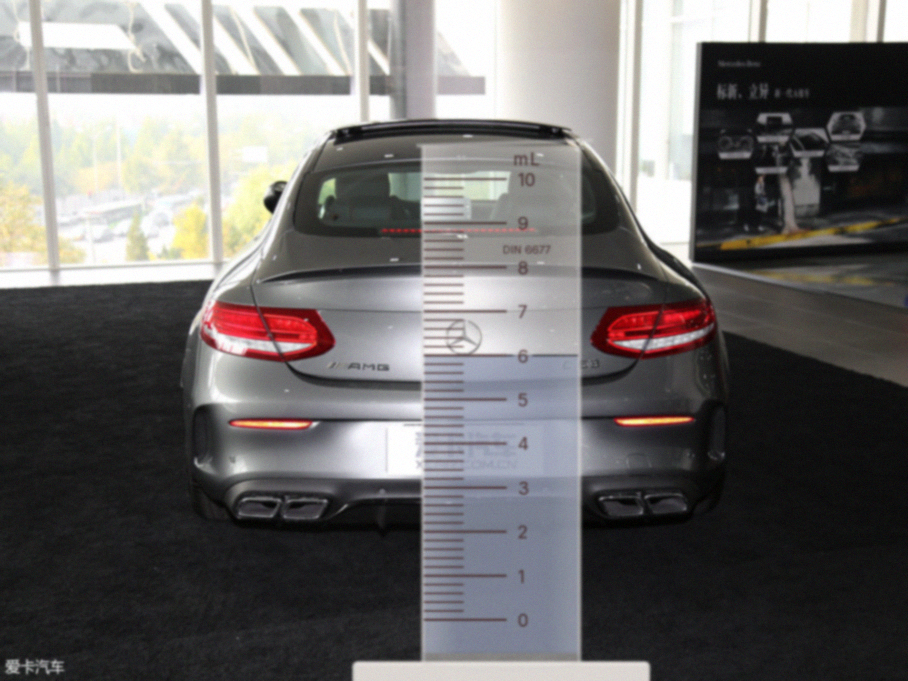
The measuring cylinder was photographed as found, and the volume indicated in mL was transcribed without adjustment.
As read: 6 mL
